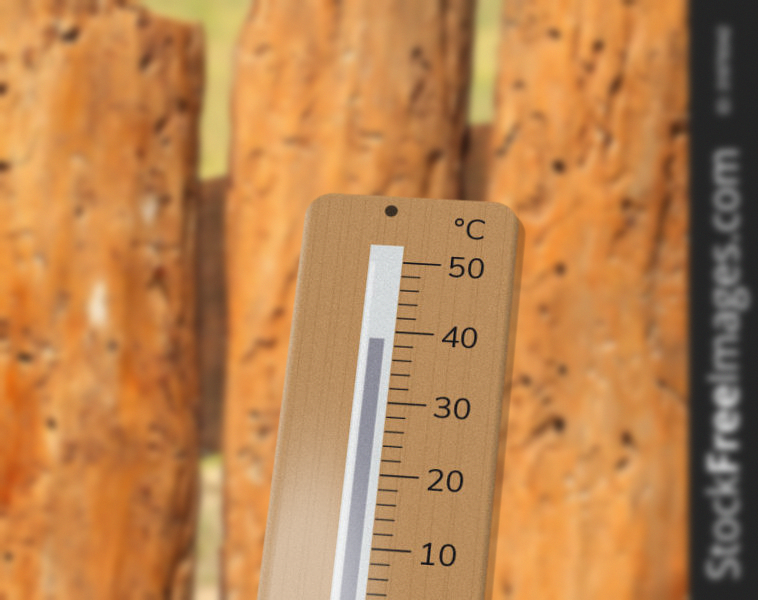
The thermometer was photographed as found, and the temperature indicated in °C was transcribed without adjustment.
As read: 39 °C
